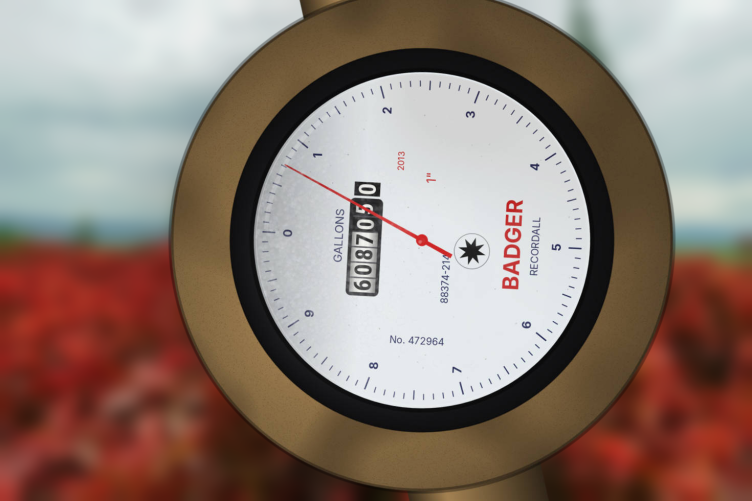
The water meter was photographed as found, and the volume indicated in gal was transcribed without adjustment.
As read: 6087050.7 gal
